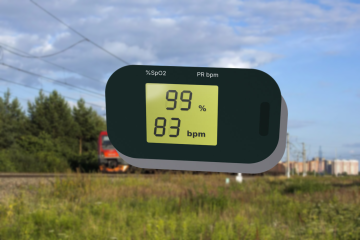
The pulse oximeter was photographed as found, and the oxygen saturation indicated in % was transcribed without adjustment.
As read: 99 %
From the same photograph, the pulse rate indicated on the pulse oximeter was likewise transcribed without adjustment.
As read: 83 bpm
